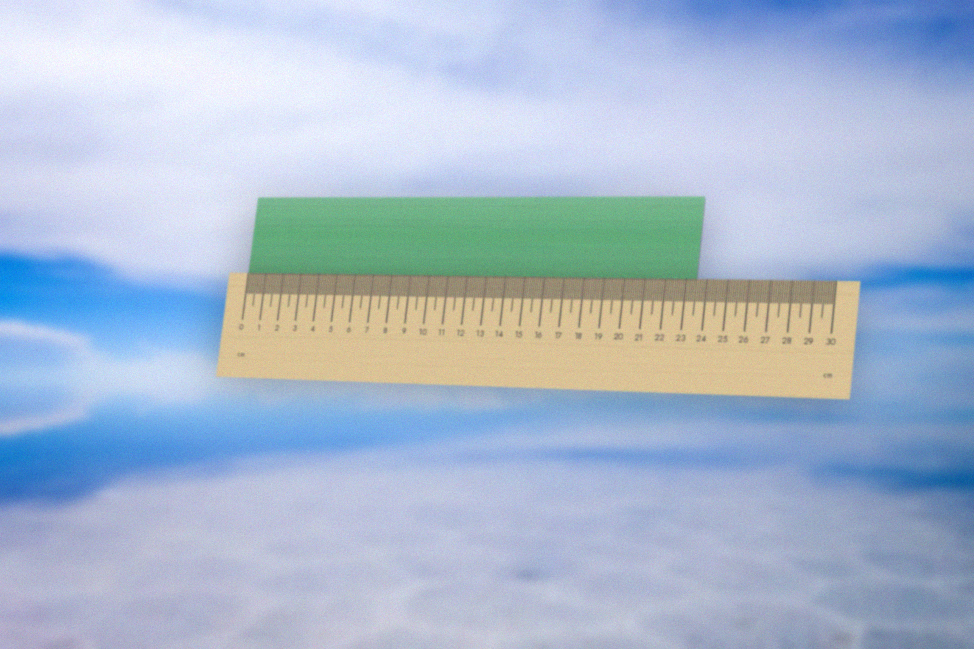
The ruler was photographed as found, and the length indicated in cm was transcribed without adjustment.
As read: 23.5 cm
